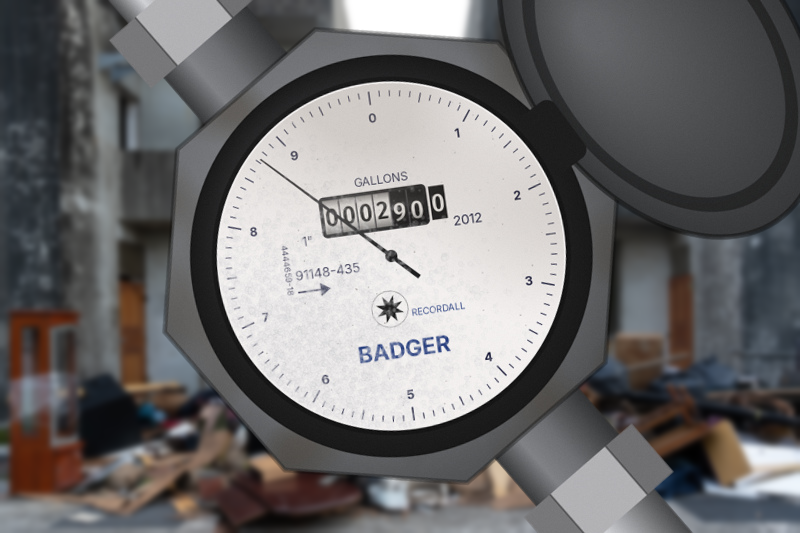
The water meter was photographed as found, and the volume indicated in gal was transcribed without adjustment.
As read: 2898.7 gal
